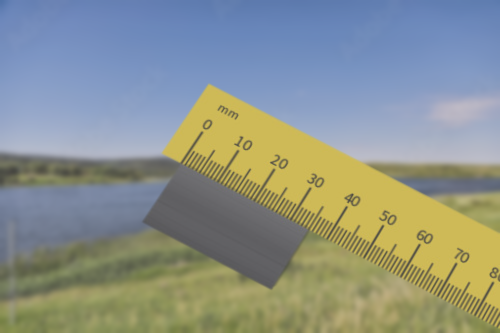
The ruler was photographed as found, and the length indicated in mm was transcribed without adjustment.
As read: 35 mm
